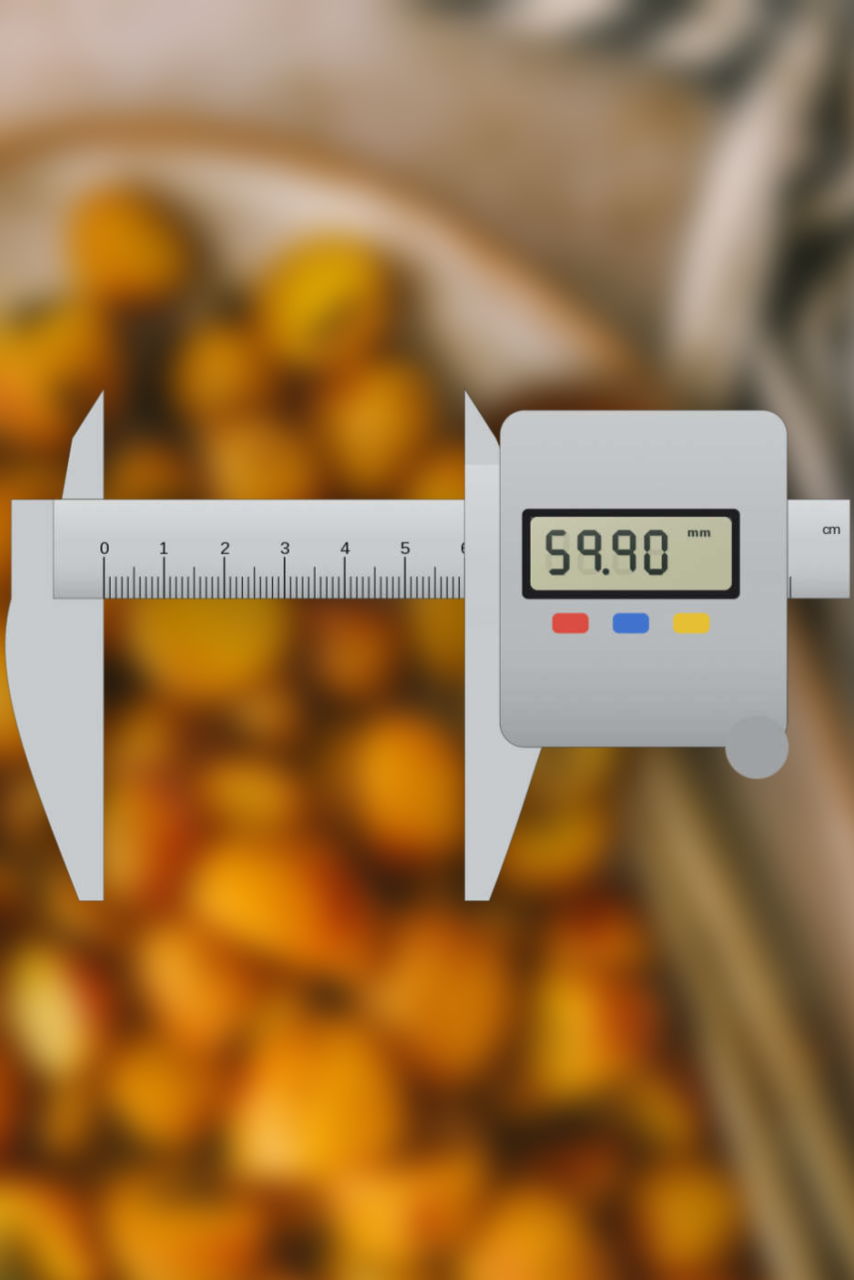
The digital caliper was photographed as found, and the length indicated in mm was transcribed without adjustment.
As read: 59.90 mm
